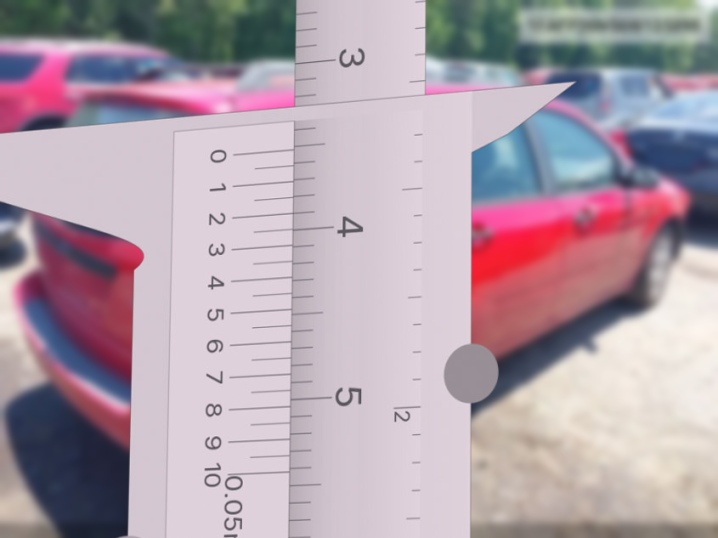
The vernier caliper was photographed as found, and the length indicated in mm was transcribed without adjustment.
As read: 35.2 mm
